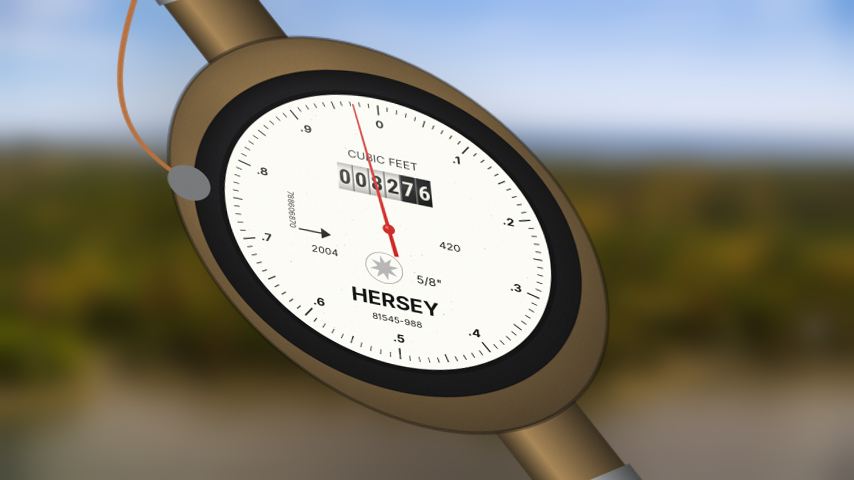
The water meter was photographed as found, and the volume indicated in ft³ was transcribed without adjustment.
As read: 8275.97 ft³
